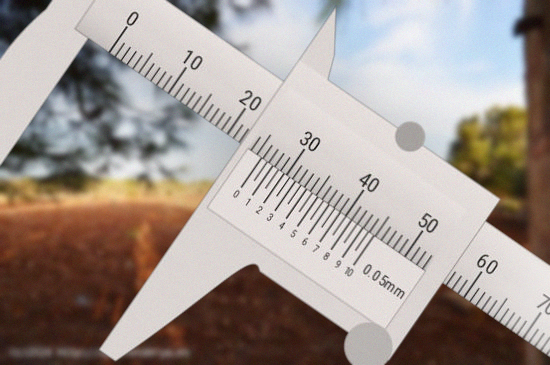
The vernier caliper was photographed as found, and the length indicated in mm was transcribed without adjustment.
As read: 25.8 mm
